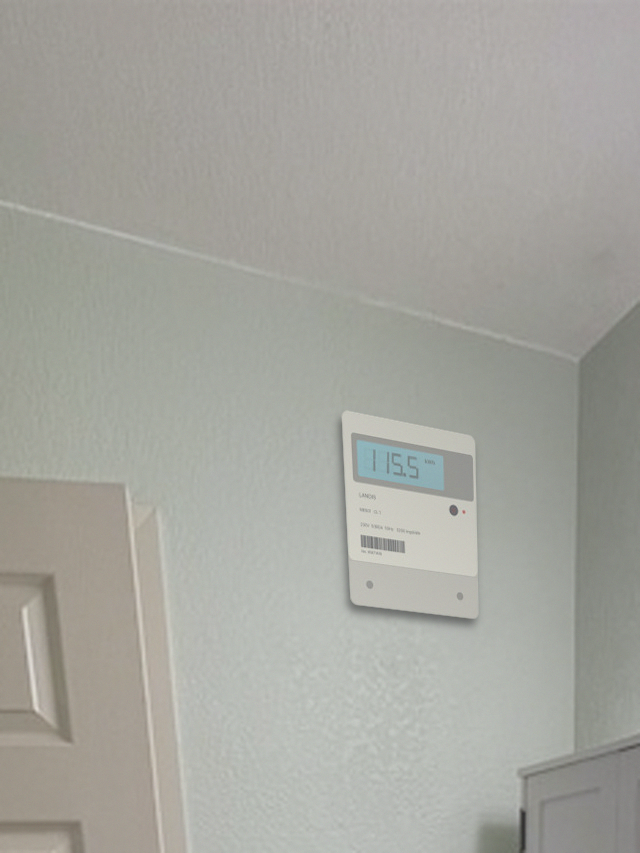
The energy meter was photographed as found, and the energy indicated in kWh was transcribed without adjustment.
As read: 115.5 kWh
